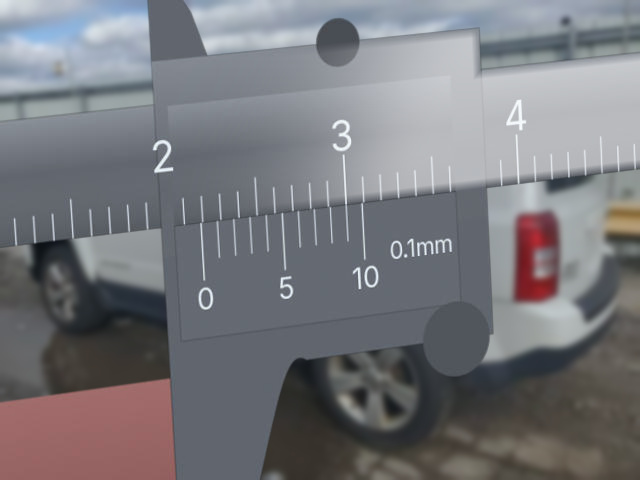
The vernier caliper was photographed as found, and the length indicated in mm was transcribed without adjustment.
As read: 21.9 mm
